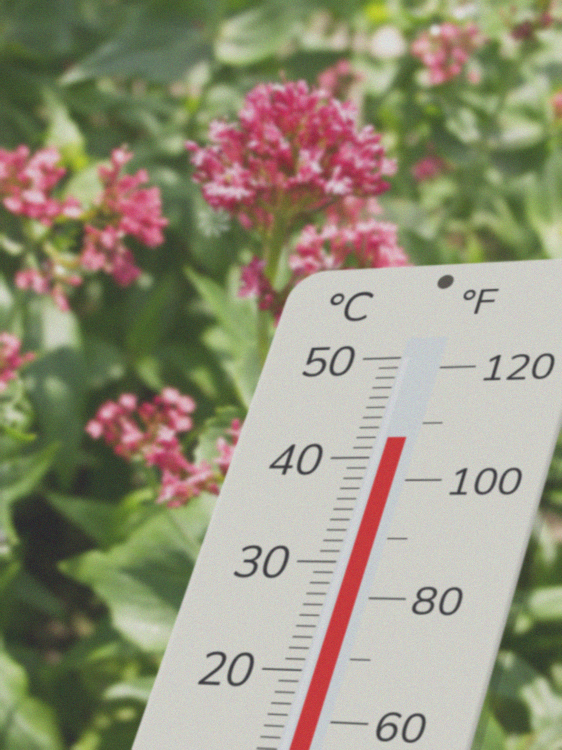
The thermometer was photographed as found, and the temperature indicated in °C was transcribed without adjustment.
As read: 42 °C
